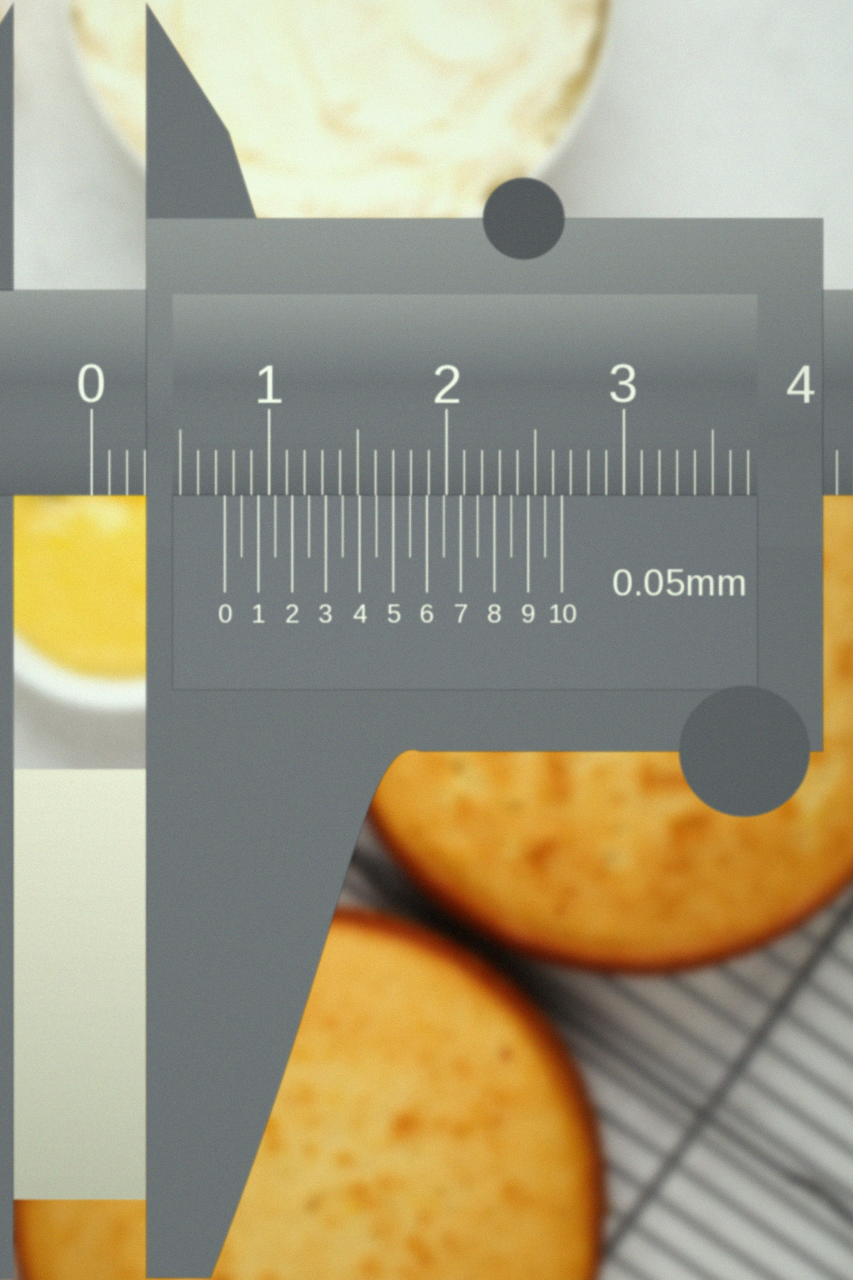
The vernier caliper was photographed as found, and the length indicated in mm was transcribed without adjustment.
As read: 7.5 mm
